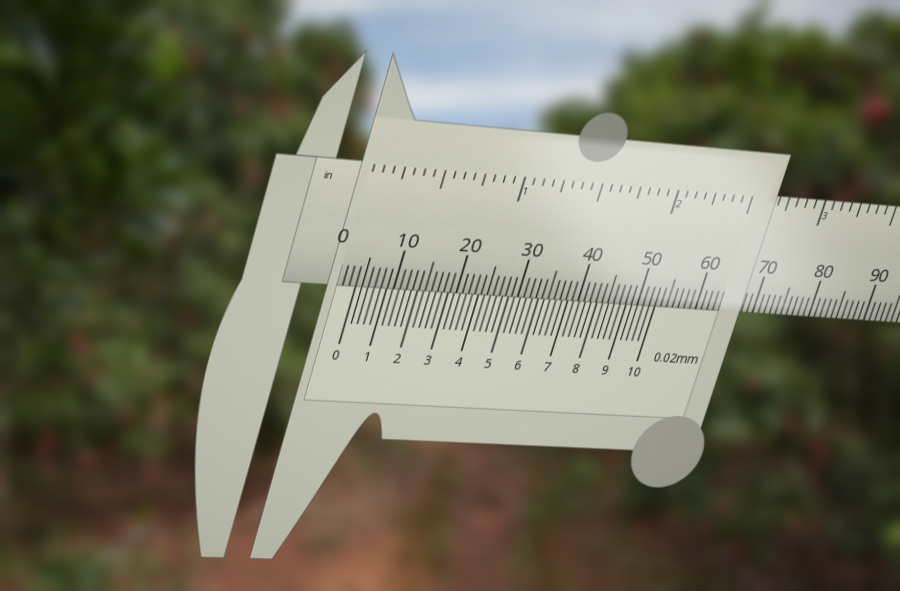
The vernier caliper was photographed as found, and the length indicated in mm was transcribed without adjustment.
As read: 4.0 mm
